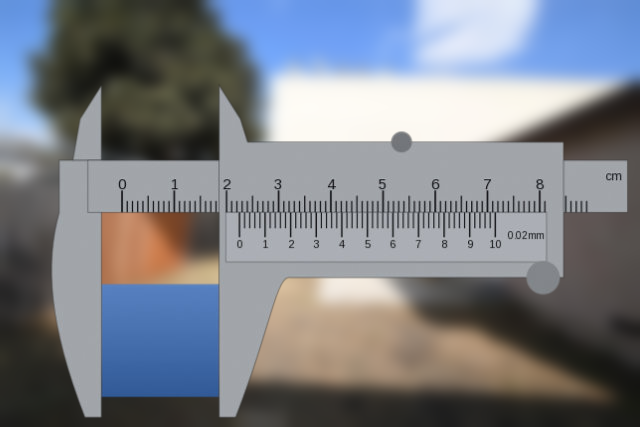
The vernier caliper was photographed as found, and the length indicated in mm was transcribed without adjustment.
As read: 22.5 mm
